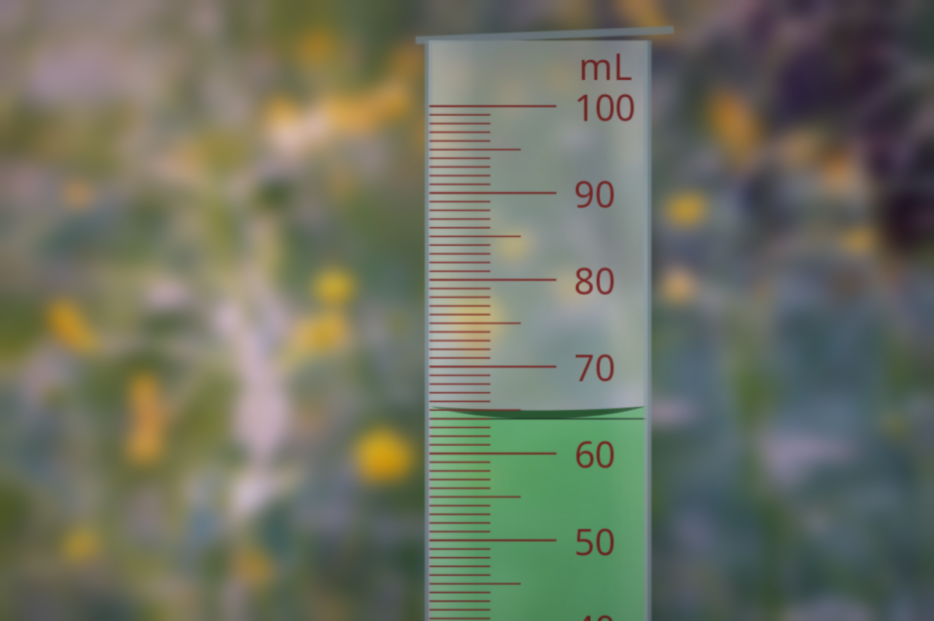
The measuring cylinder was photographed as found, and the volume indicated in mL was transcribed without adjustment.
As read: 64 mL
